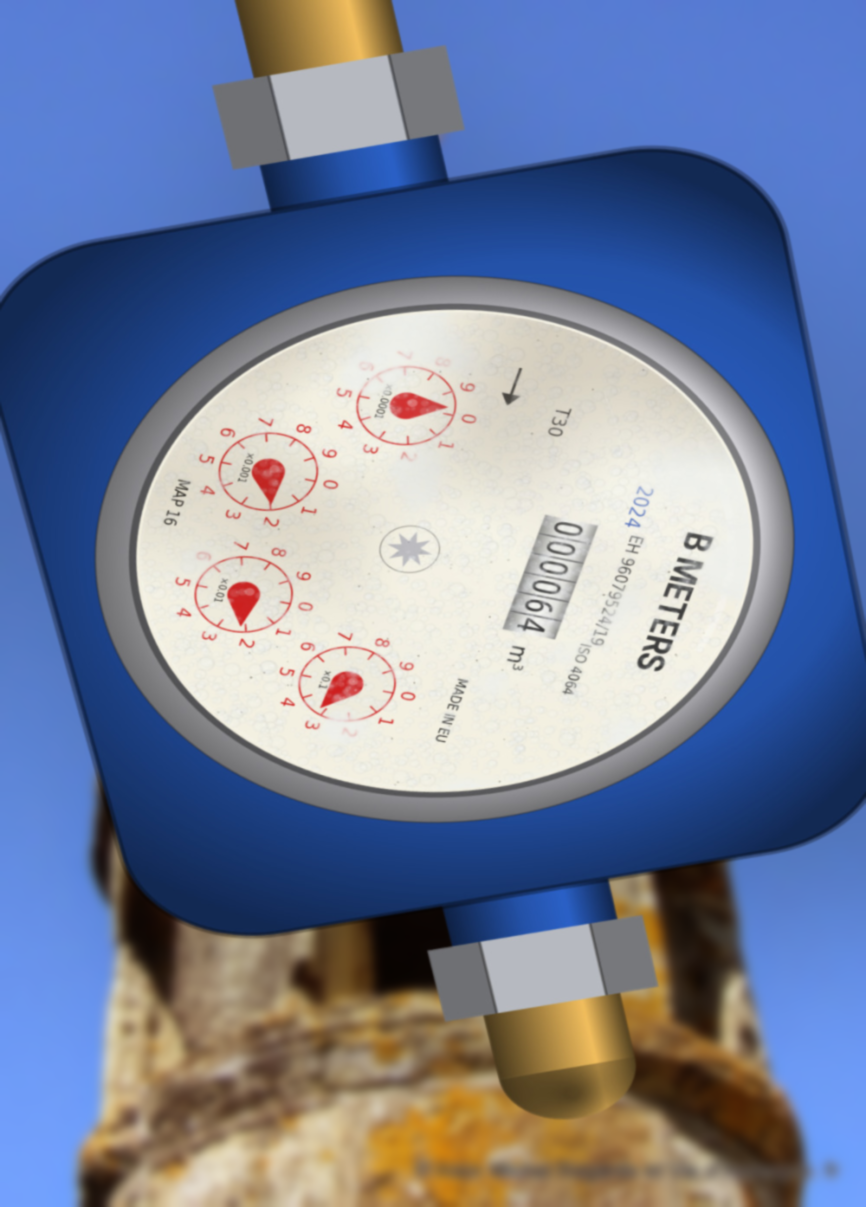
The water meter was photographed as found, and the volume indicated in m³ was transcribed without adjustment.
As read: 64.3219 m³
